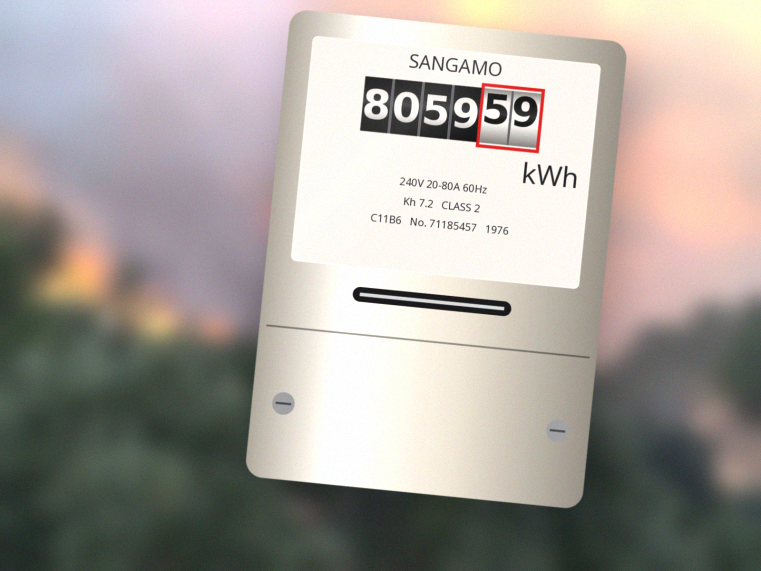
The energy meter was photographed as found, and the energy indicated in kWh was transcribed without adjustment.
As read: 8059.59 kWh
